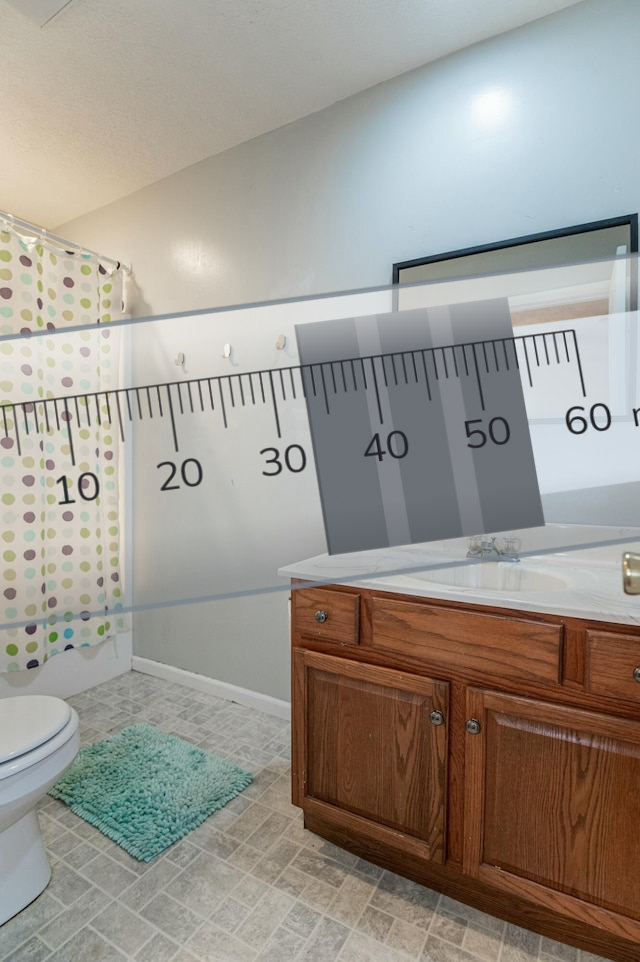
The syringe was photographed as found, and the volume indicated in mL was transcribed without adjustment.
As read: 33 mL
